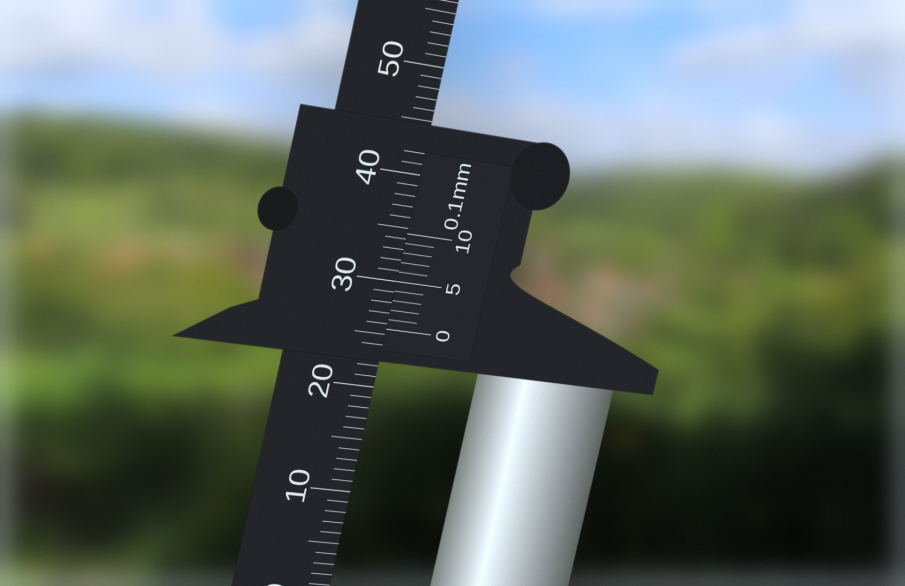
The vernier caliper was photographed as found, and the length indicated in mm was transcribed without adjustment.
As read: 25.5 mm
